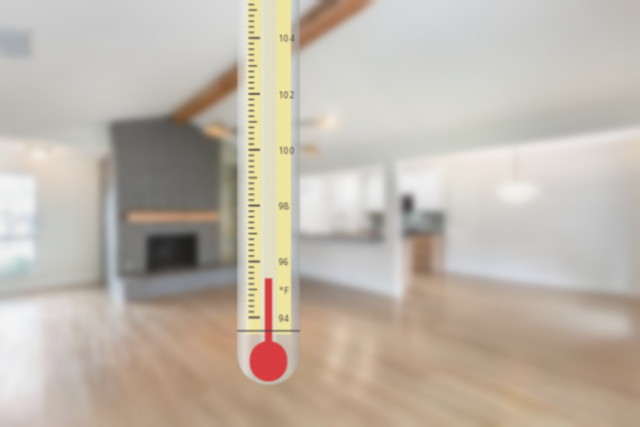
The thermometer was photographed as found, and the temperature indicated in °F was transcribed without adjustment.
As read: 95.4 °F
